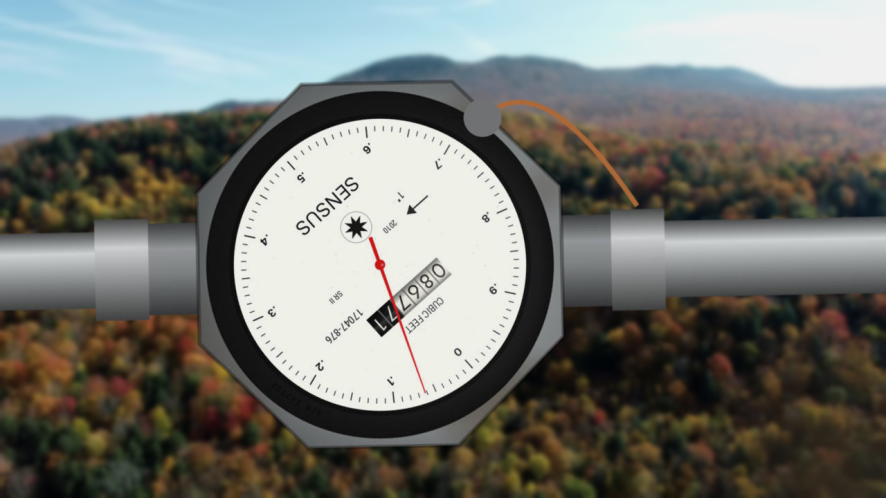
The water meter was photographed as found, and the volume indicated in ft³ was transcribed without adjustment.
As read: 86771.06 ft³
